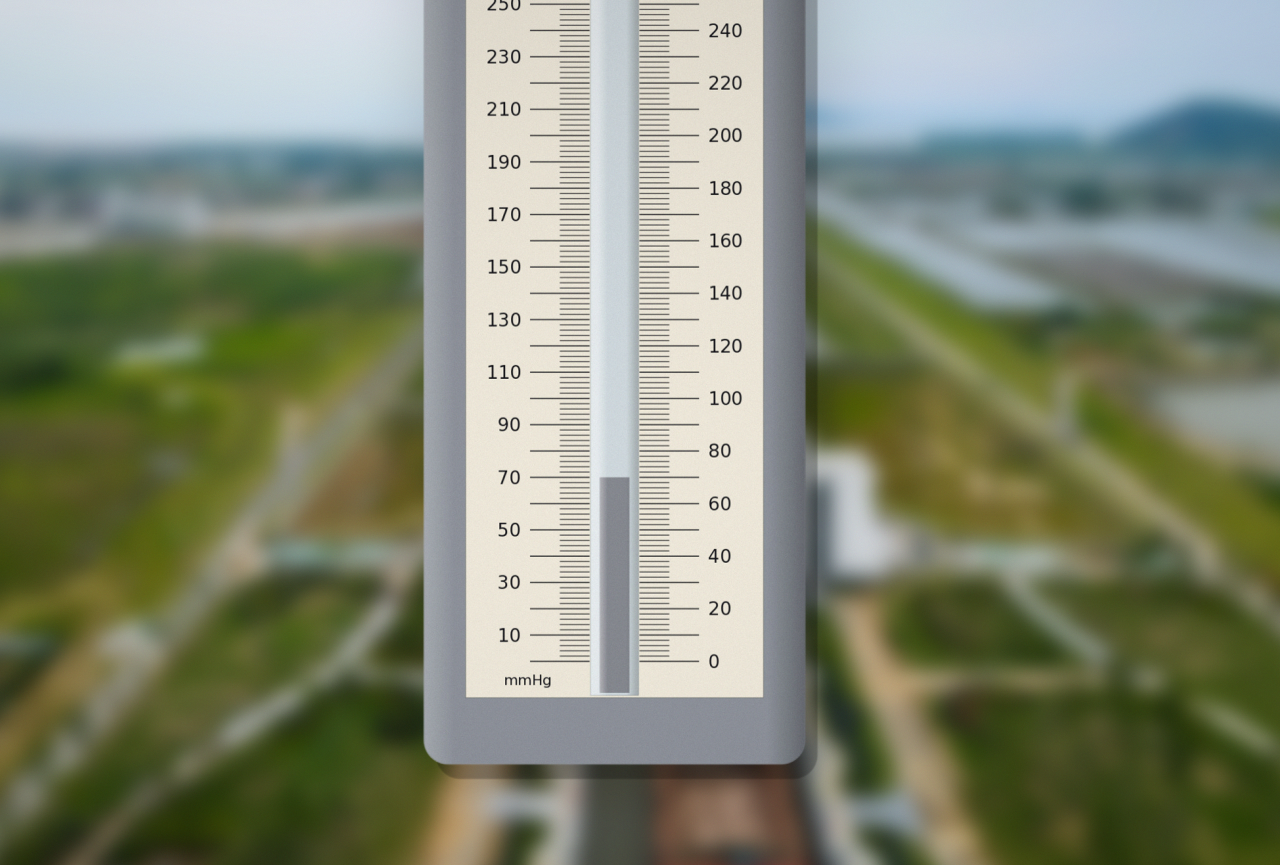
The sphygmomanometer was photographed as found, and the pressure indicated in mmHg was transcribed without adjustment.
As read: 70 mmHg
